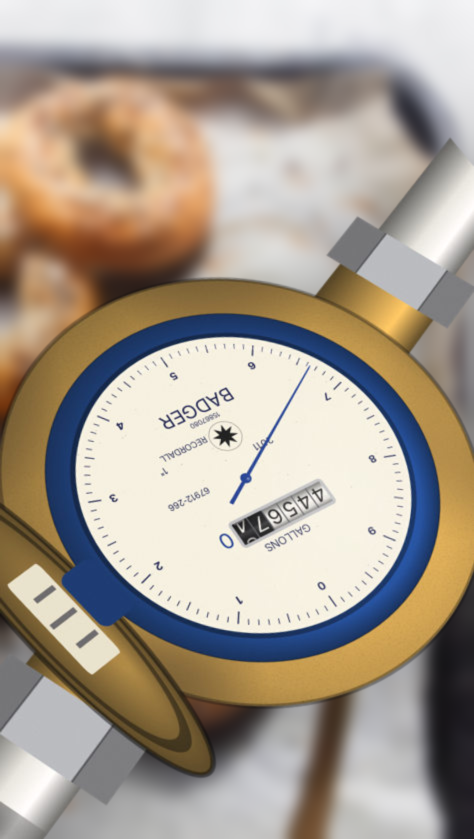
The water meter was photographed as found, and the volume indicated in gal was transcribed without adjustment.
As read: 4456736.6 gal
